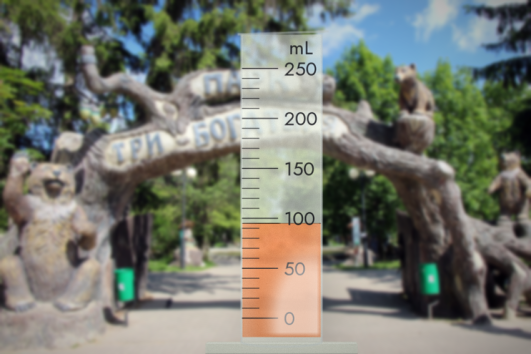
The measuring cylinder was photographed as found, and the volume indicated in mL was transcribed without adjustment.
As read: 95 mL
